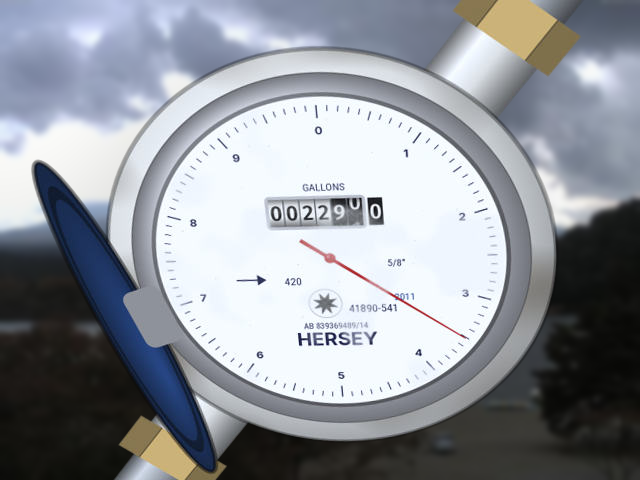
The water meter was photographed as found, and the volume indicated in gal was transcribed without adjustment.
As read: 22903.5 gal
